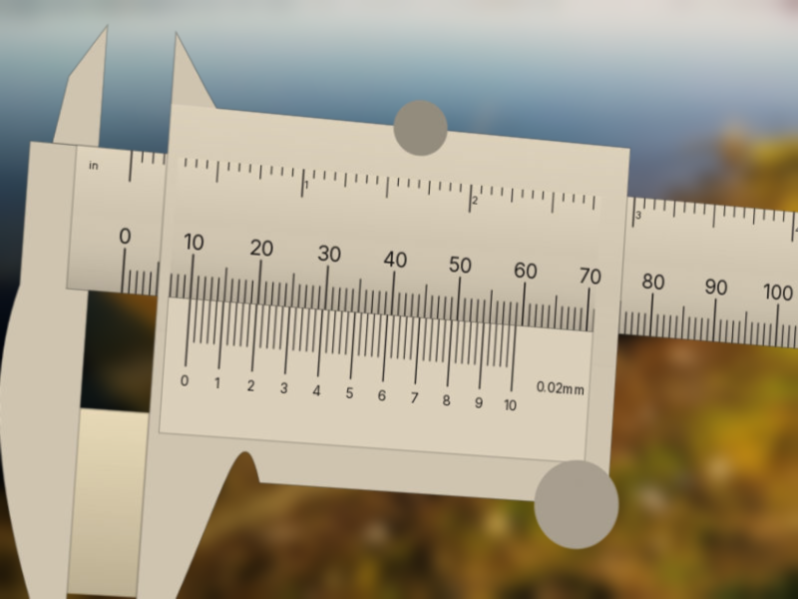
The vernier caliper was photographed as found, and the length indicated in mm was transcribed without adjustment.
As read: 10.0 mm
